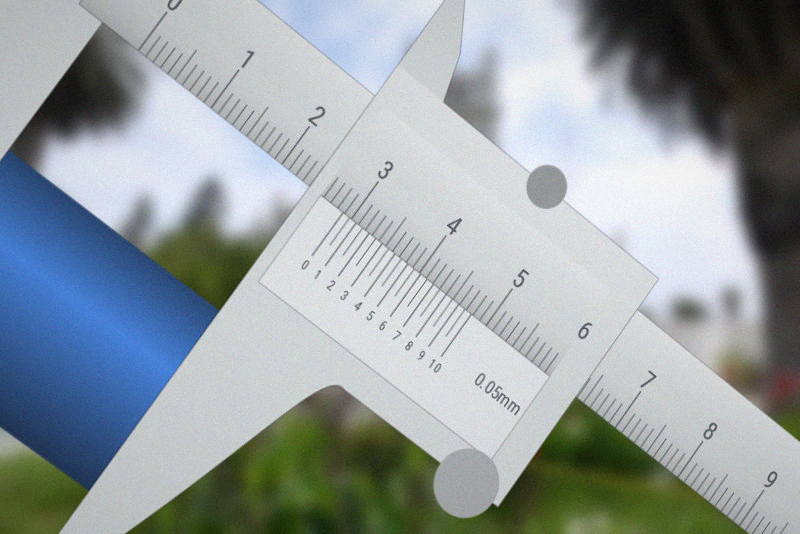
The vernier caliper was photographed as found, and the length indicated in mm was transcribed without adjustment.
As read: 28.8 mm
